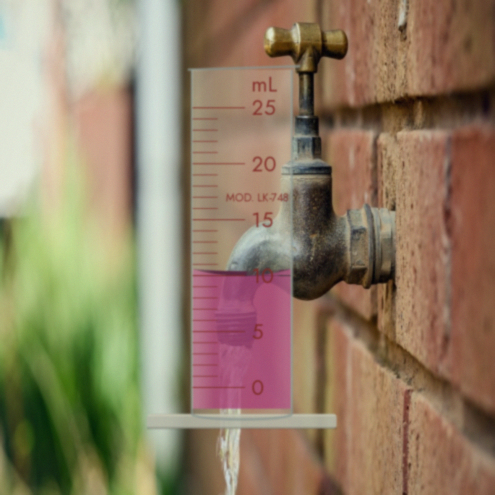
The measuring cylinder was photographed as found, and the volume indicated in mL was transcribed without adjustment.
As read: 10 mL
